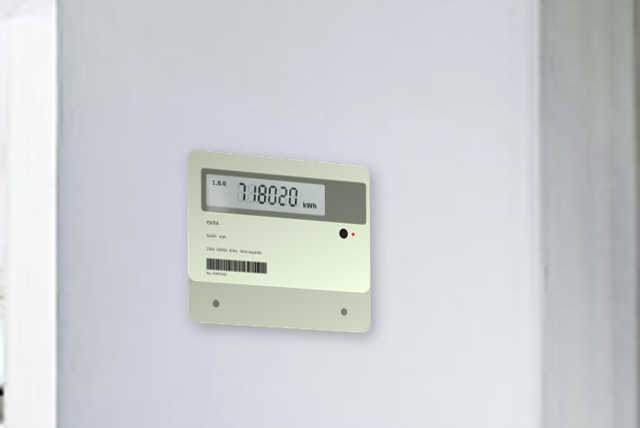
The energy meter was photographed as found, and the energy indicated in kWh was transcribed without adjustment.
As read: 718020 kWh
